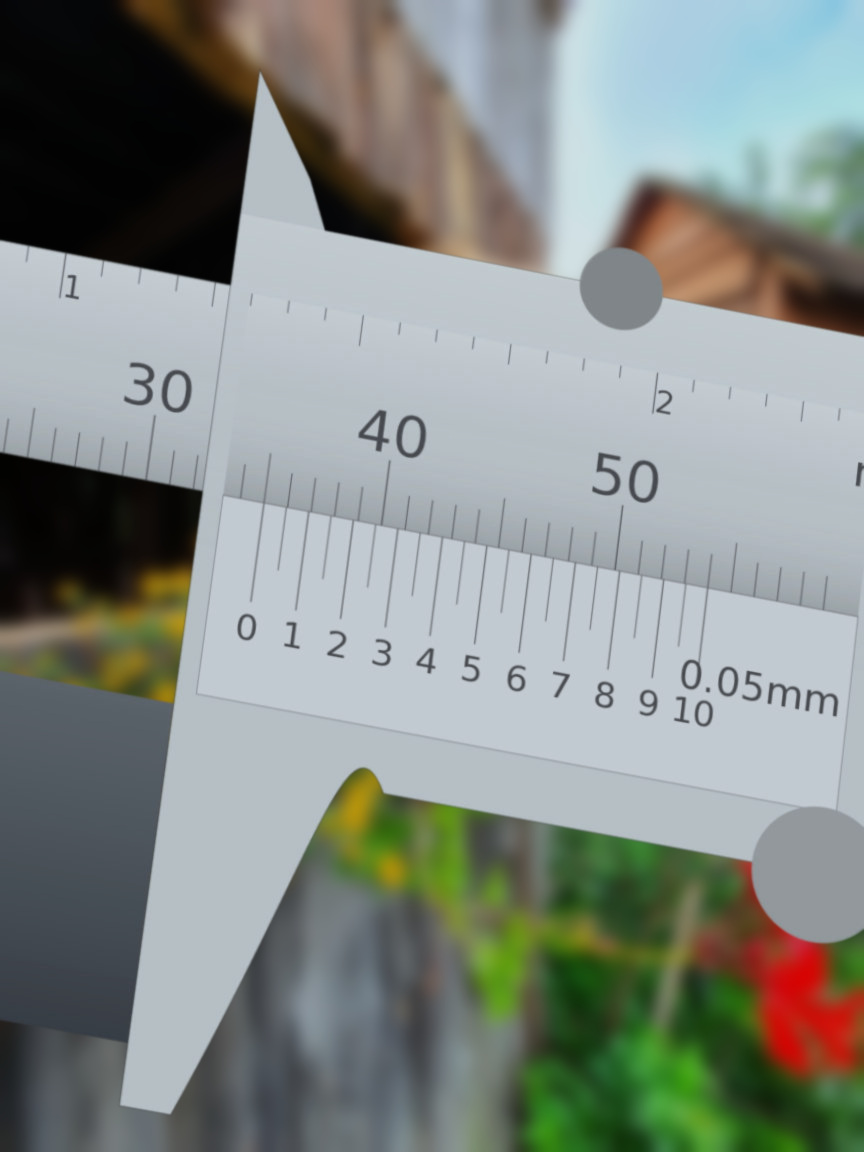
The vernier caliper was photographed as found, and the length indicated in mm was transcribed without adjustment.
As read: 35.0 mm
